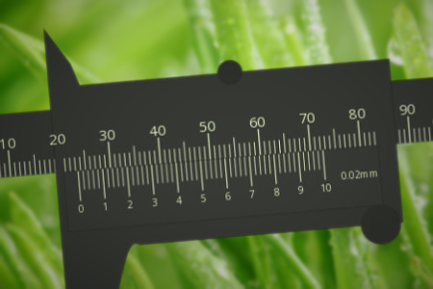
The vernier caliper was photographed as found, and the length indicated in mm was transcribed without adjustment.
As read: 23.5 mm
